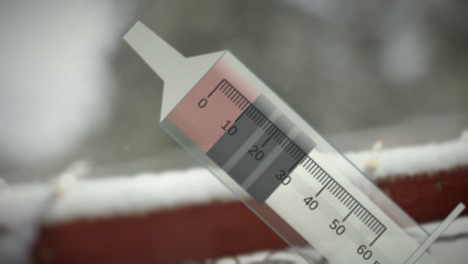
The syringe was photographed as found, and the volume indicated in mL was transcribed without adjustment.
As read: 10 mL
